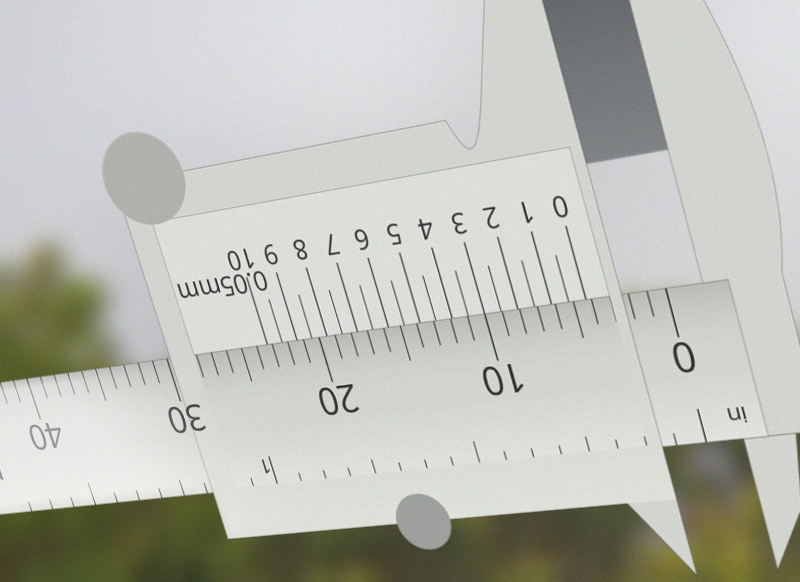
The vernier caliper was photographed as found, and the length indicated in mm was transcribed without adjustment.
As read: 4.3 mm
